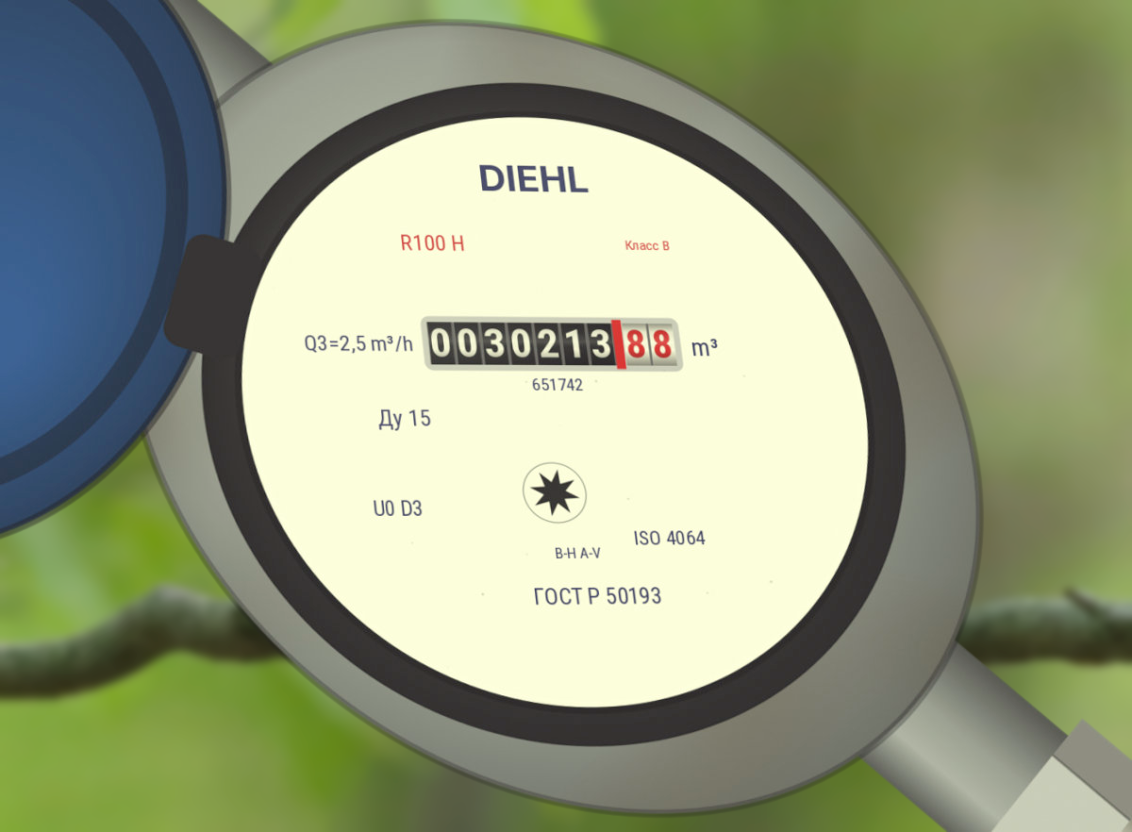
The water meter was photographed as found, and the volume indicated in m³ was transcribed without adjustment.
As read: 30213.88 m³
